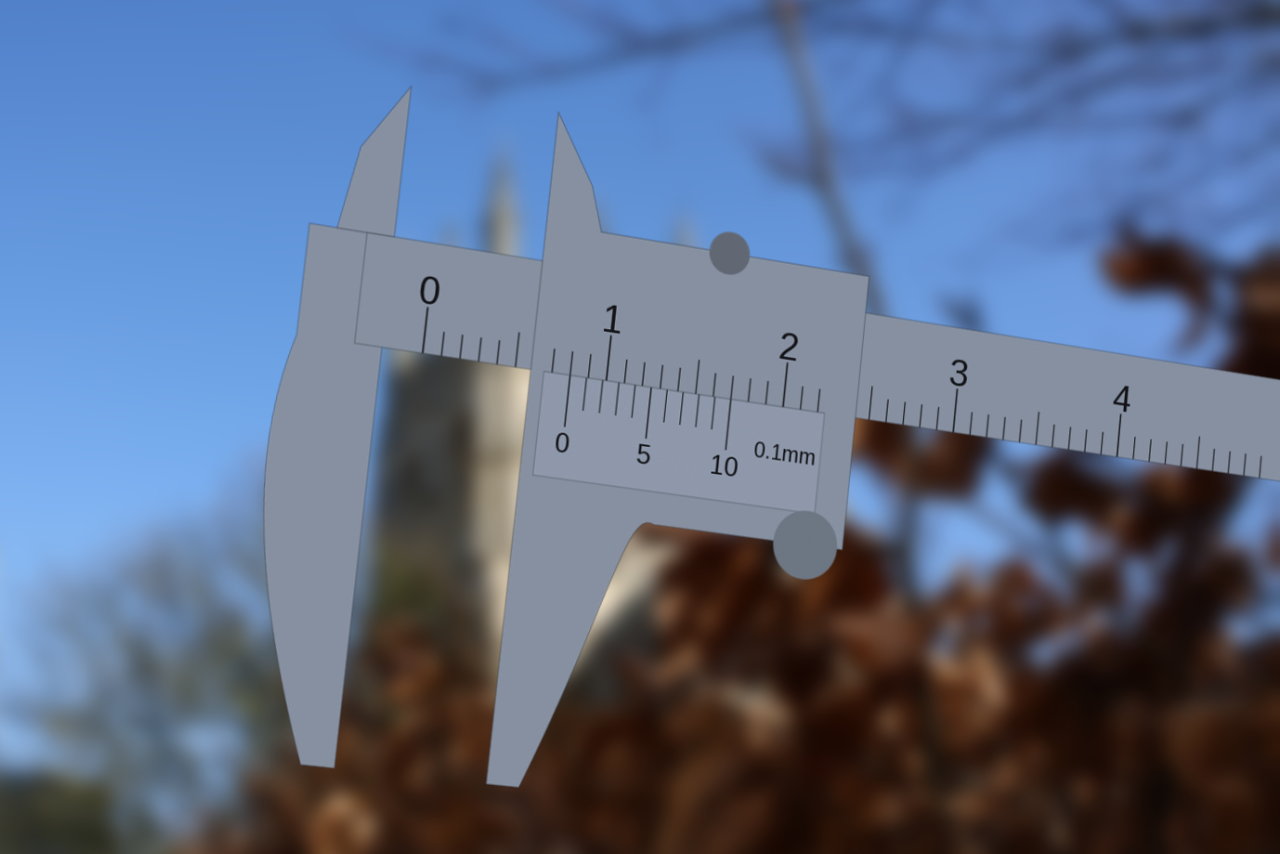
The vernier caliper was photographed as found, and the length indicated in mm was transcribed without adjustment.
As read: 8.0 mm
